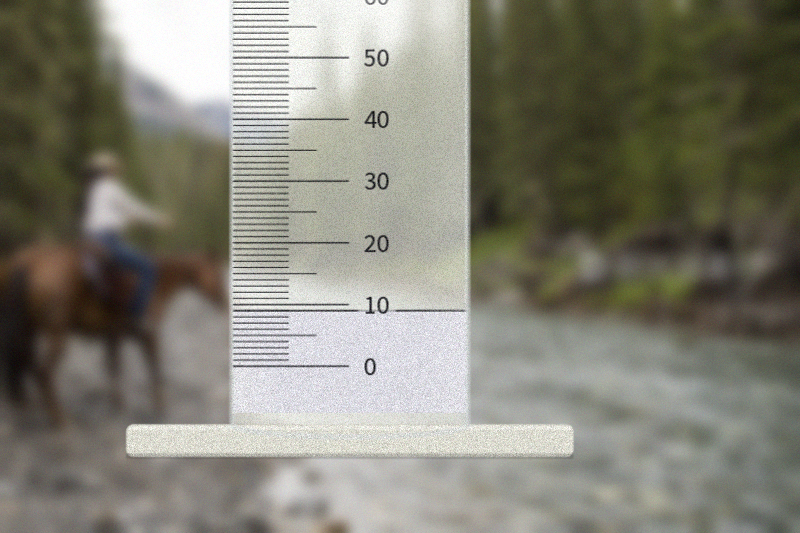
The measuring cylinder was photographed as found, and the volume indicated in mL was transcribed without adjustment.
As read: 9 mL
